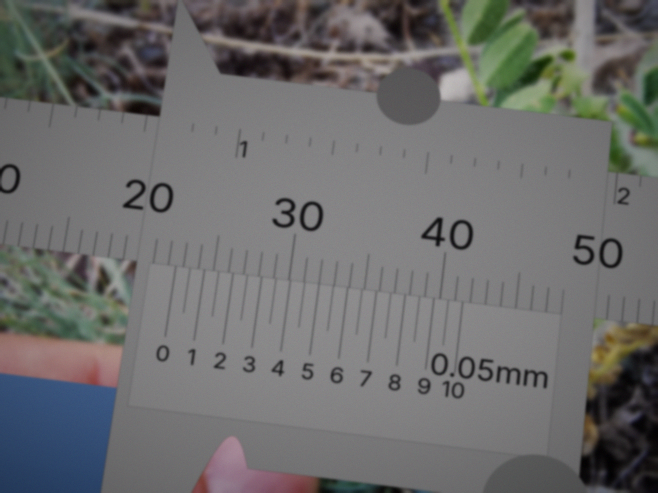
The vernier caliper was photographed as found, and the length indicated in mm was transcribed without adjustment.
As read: 22.5 mm
